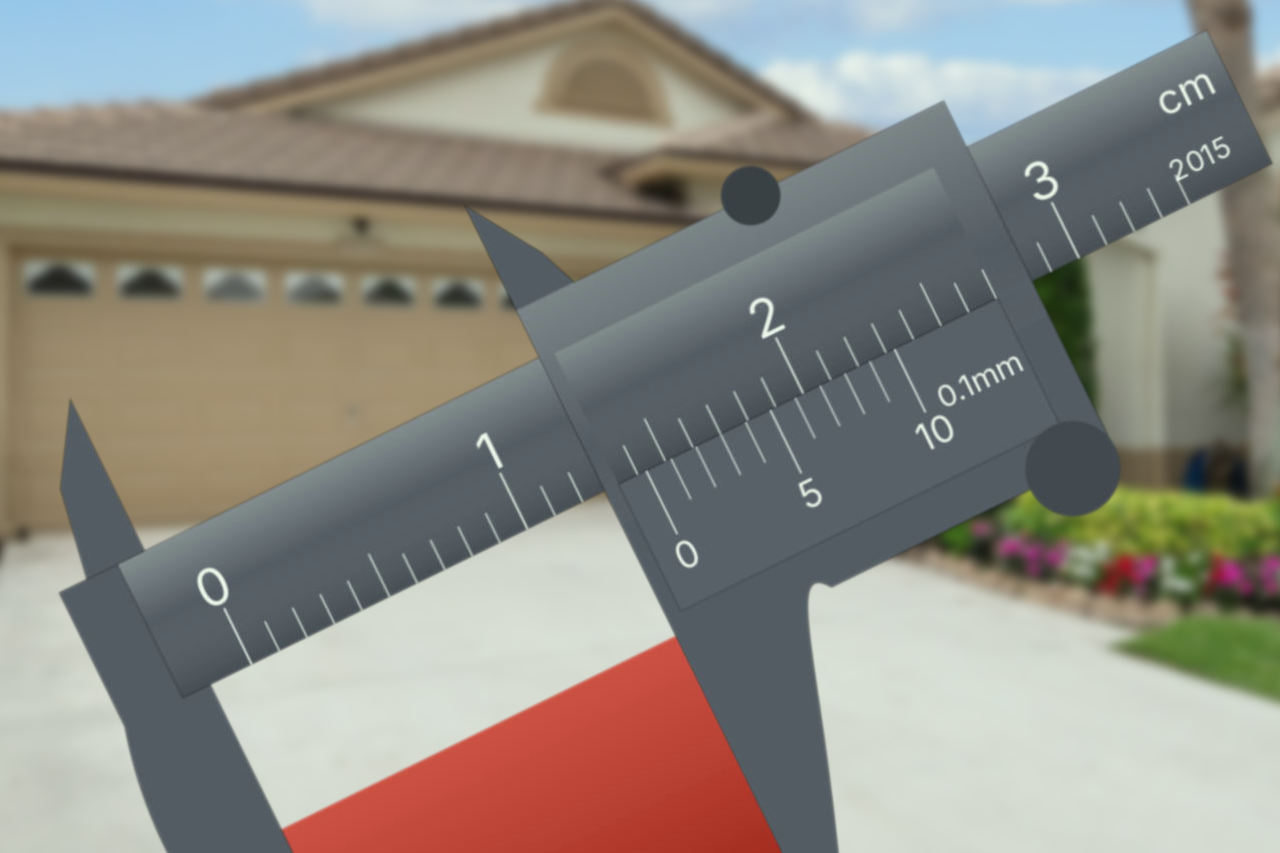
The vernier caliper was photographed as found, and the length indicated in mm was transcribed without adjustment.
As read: 14.3 mm
